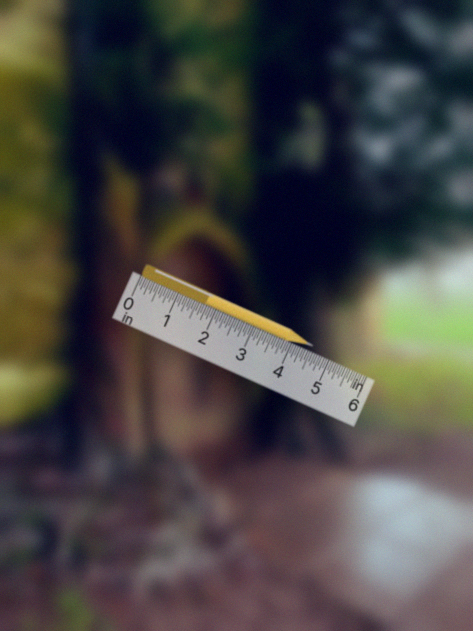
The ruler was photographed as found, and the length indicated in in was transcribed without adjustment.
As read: 4.5 in
